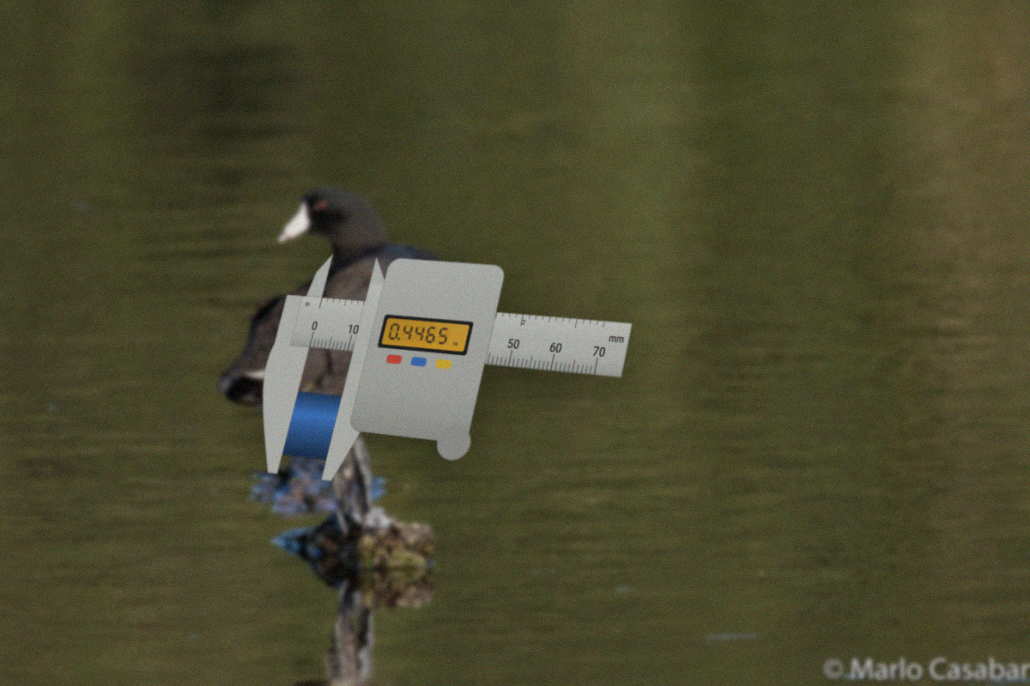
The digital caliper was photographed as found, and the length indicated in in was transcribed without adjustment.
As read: 0.4465 in
